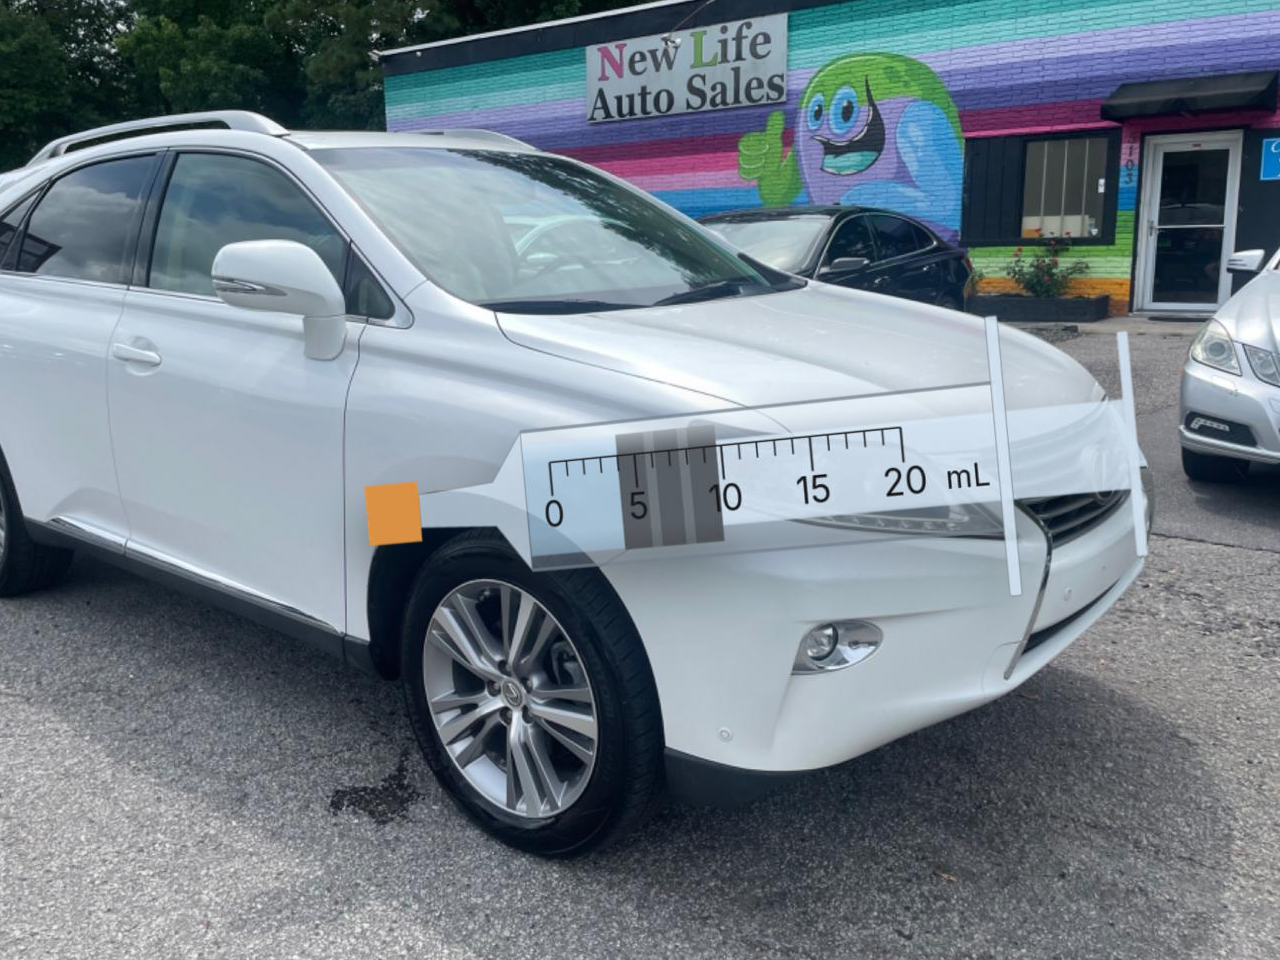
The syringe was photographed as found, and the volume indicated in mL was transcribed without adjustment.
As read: 4 mL
